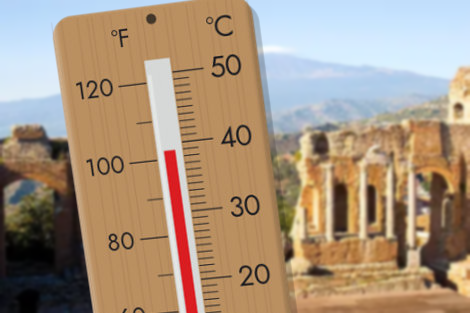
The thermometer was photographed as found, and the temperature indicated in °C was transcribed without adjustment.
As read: 39 °C
